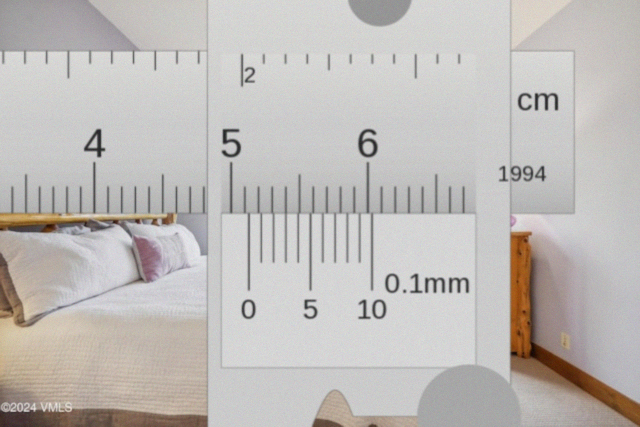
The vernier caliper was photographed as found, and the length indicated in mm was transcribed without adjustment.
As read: 51.3 mm
